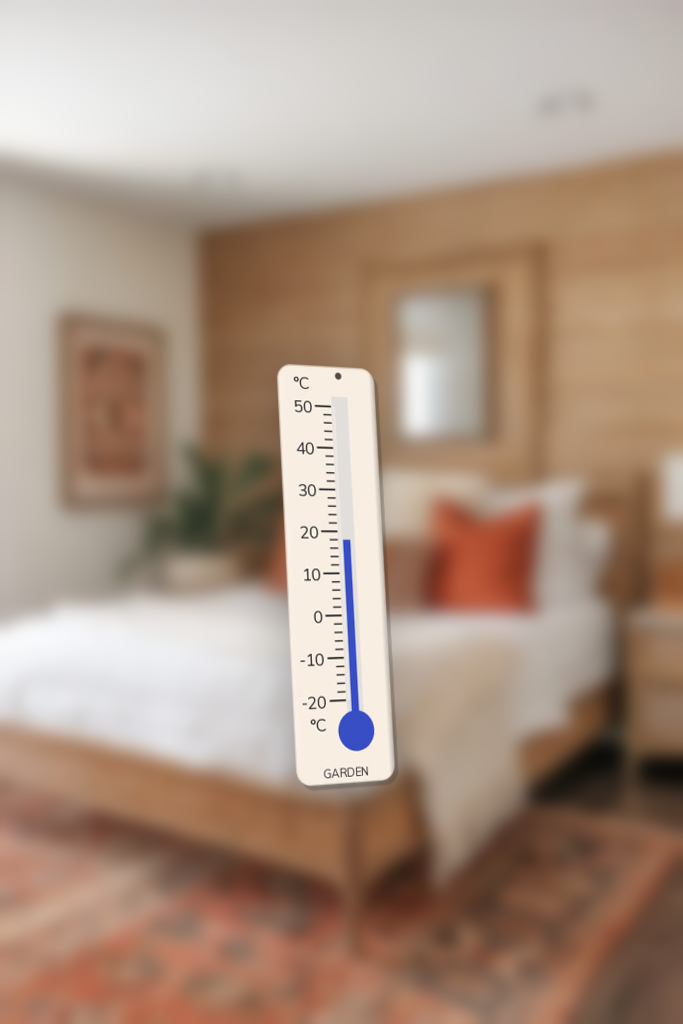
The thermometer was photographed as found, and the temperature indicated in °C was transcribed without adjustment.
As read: 18 °C
